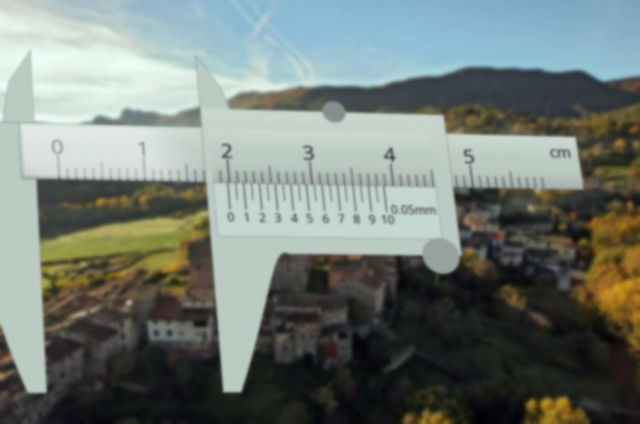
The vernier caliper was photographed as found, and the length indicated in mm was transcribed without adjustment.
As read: 19.8 mm
